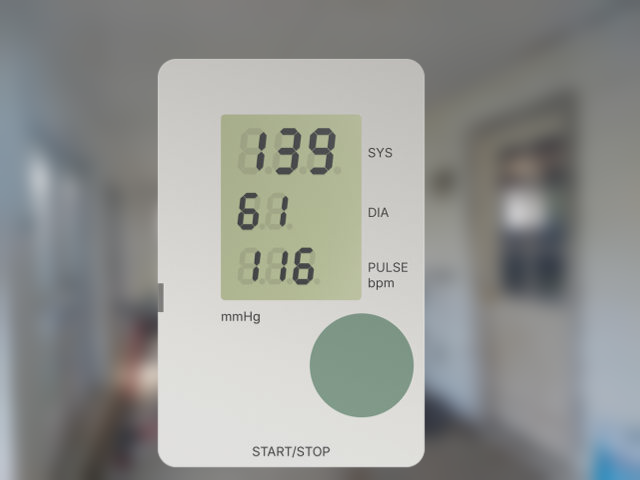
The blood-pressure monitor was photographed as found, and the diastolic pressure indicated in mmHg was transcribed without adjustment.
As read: 61 mmHg
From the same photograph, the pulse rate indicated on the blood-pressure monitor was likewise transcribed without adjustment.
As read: 116 bpm
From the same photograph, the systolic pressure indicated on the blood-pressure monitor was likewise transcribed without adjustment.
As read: 139 mmHg
